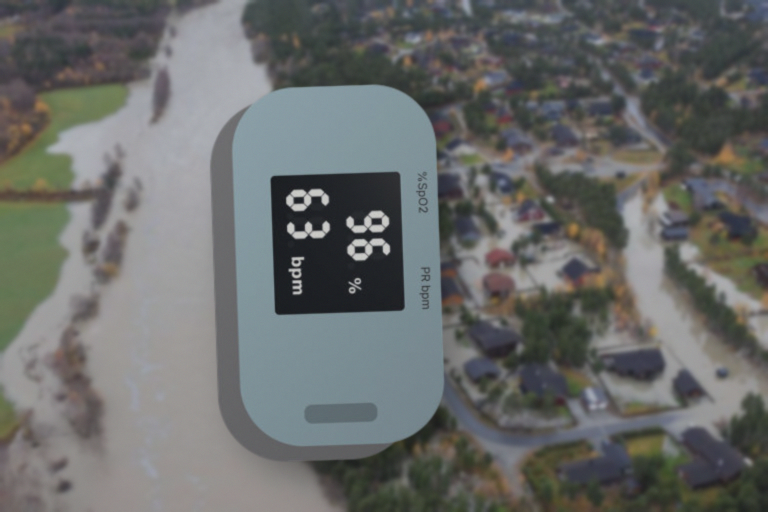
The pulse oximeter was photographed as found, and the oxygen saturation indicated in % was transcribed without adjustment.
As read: 96 %
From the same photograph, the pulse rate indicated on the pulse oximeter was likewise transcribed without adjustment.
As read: 63 bpm
